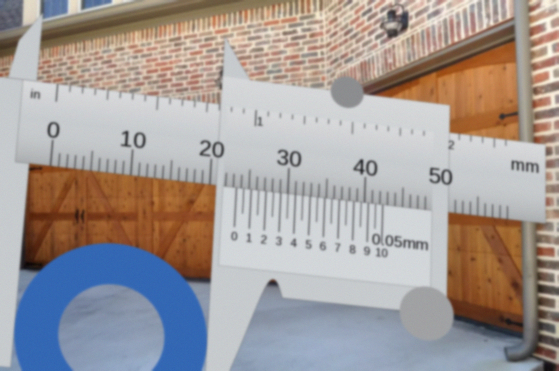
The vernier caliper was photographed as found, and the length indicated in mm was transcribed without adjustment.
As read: 23.4 mm
